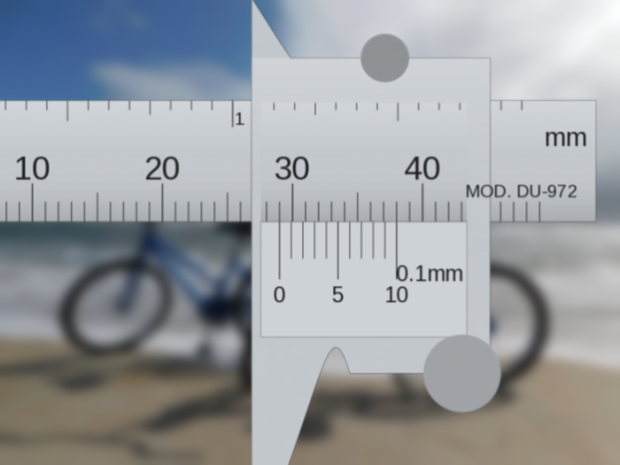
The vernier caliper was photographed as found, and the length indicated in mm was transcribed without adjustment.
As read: 29.0 mm
